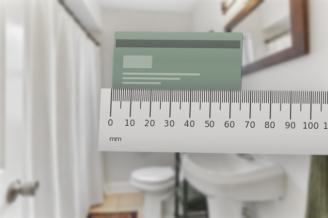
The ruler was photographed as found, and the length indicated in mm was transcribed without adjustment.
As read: 65 mm
